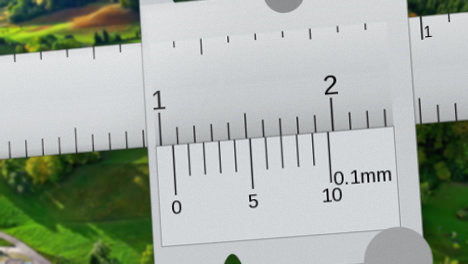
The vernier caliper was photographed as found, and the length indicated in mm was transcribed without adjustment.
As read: 10.7 mm
